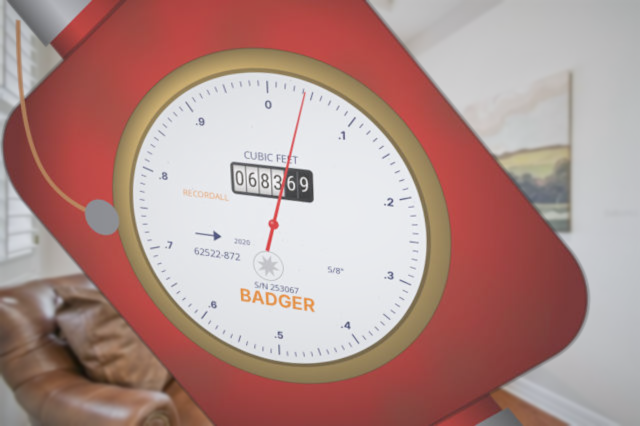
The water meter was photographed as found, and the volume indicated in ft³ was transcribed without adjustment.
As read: 68369.04 ft³
